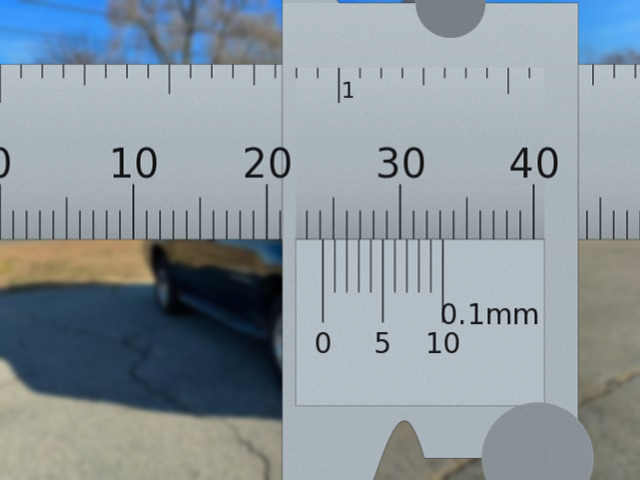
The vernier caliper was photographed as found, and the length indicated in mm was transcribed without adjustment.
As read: 24.2 mm
